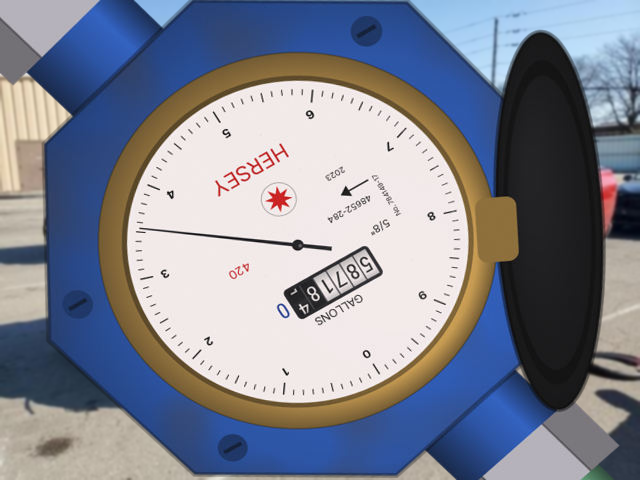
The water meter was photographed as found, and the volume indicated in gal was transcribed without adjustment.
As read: 5871843.5 gal
